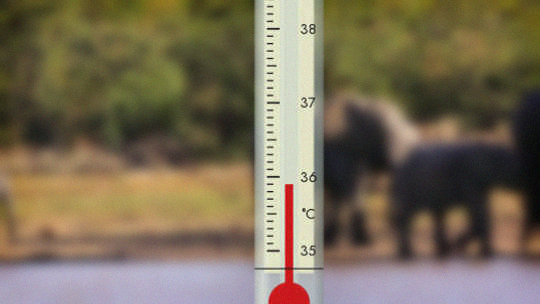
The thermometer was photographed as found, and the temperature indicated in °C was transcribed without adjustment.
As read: 35.9 °C
